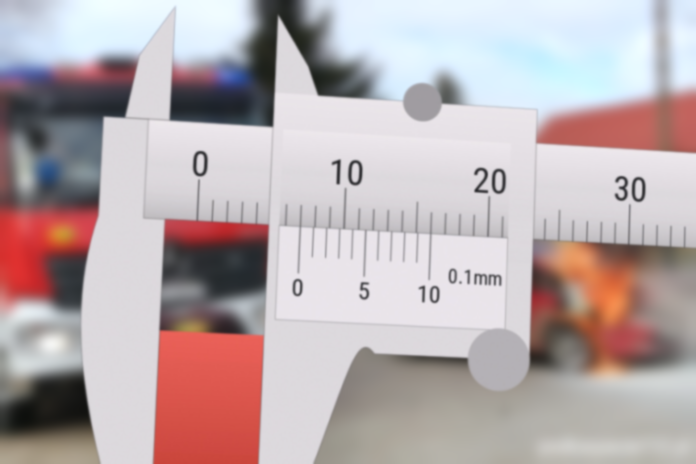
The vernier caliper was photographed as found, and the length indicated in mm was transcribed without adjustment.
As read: 7.0 mm
